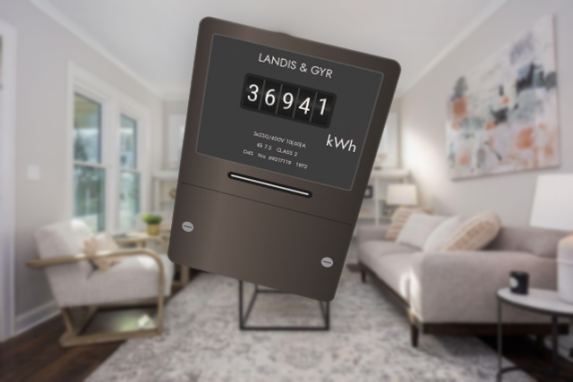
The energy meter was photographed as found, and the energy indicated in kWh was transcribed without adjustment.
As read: 36941 kWh
